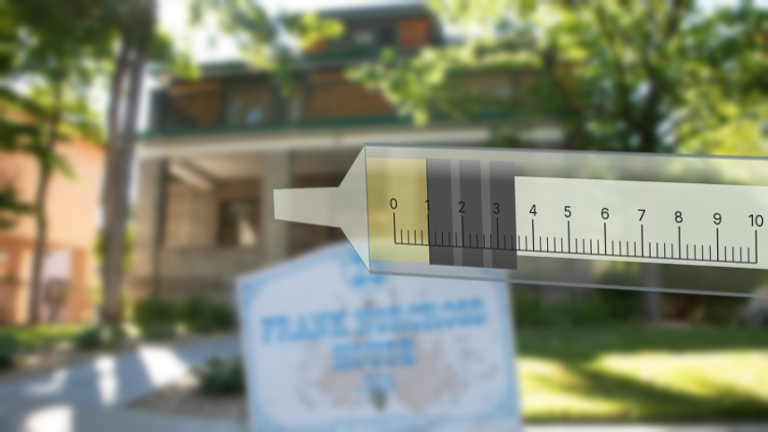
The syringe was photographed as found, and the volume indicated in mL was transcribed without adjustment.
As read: 1 mL
